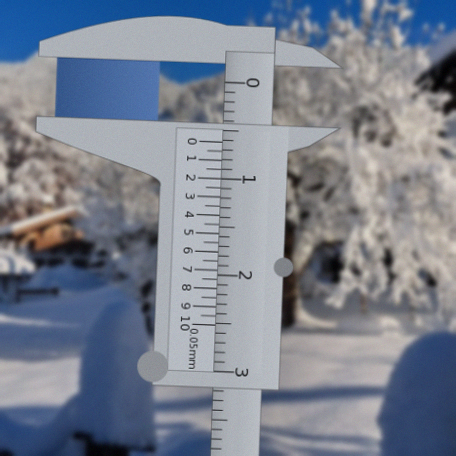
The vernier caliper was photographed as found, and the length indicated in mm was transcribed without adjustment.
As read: 6.2 mm
